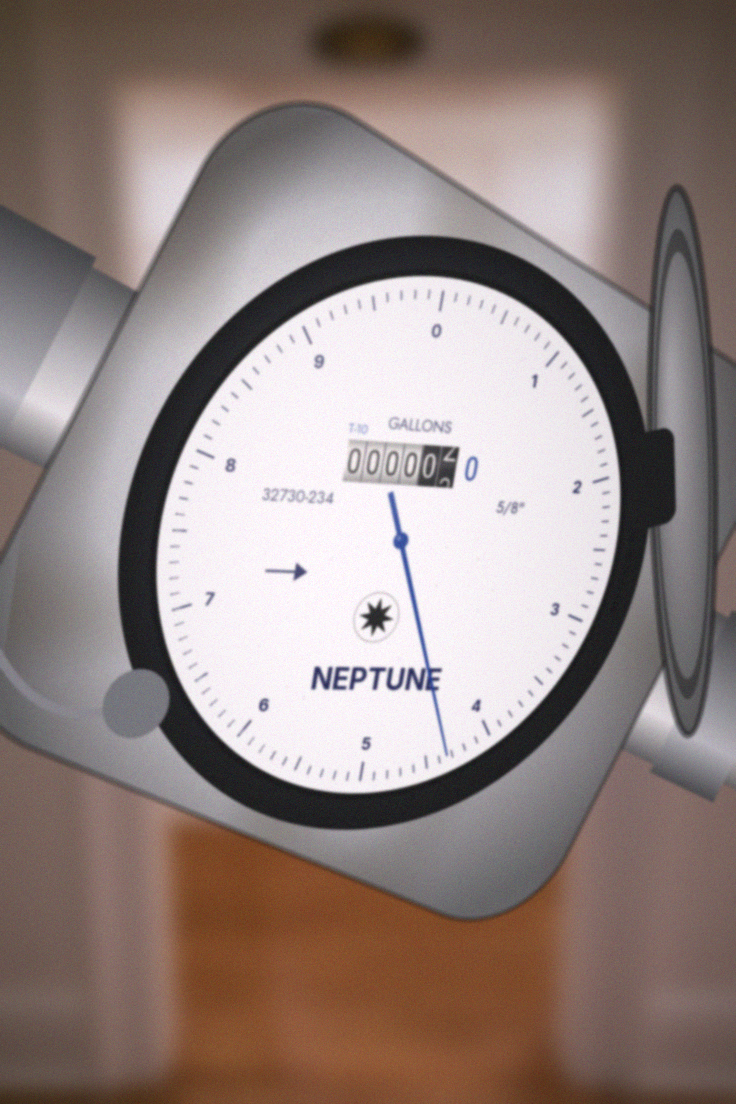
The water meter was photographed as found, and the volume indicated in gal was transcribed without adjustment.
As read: 24.3 gal
